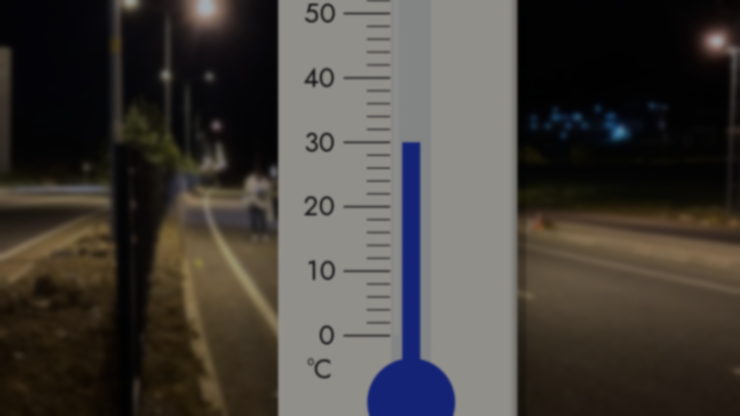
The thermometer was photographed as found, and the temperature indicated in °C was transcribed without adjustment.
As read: 30 °C
